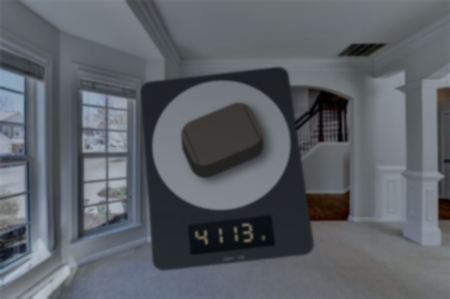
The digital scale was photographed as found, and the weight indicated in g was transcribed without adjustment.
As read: 4113 g
